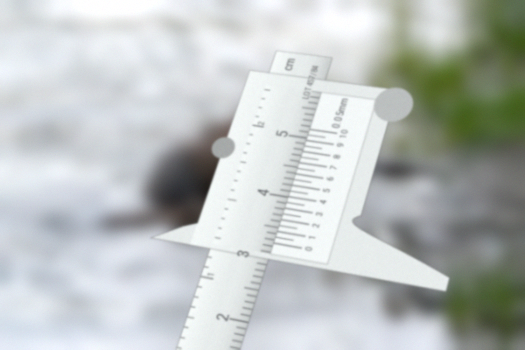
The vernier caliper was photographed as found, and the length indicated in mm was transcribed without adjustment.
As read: 32.5 mm
